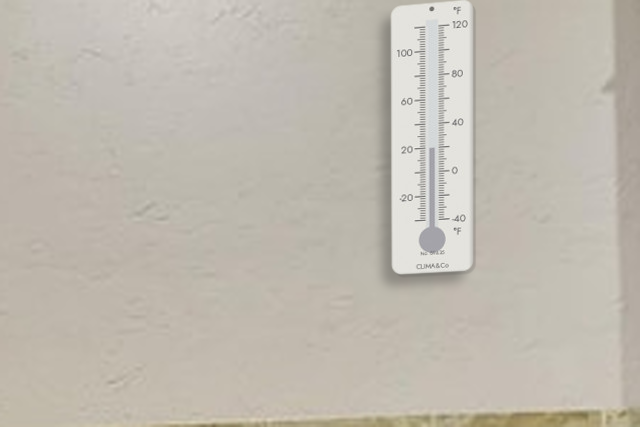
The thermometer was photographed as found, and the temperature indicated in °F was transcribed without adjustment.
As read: 20 °F
